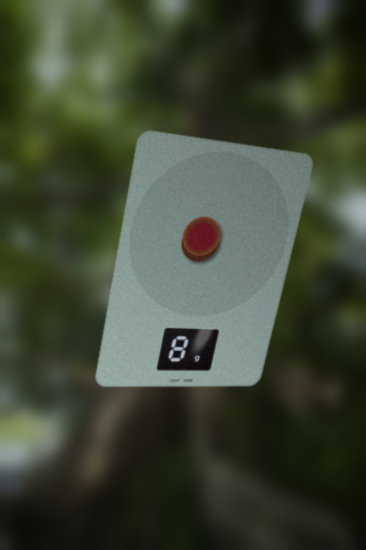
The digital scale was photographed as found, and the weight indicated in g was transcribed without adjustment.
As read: 8 g
